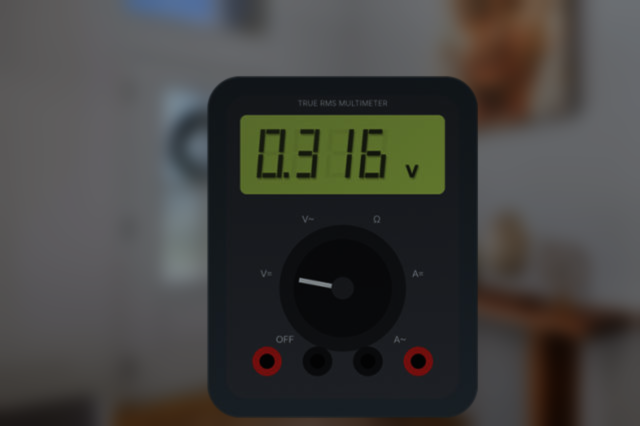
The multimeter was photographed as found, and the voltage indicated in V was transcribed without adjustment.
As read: 0.316 V
